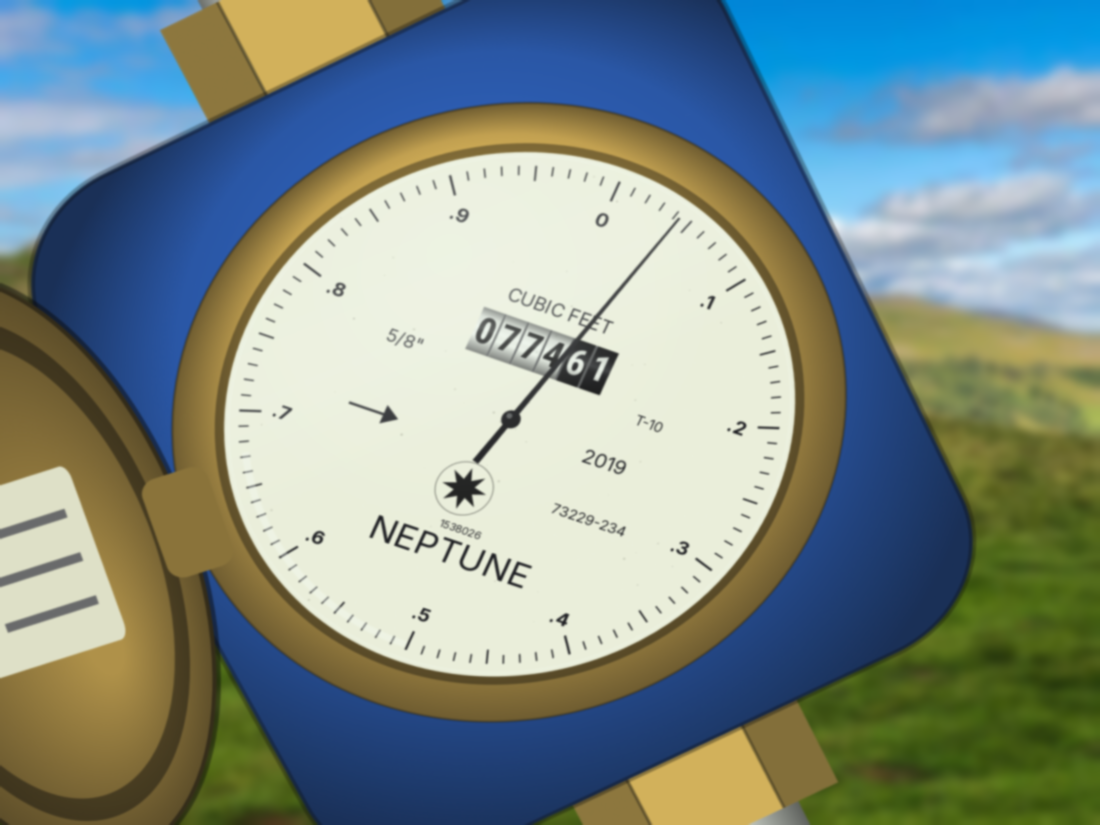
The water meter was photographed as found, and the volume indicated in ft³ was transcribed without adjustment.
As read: 77461.04 ft³
